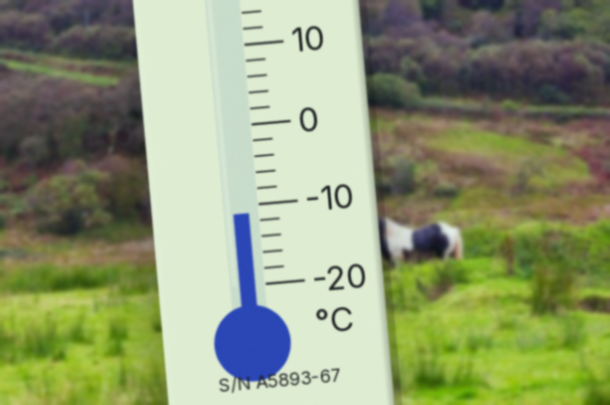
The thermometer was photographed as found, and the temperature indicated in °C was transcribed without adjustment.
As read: -11 °C
